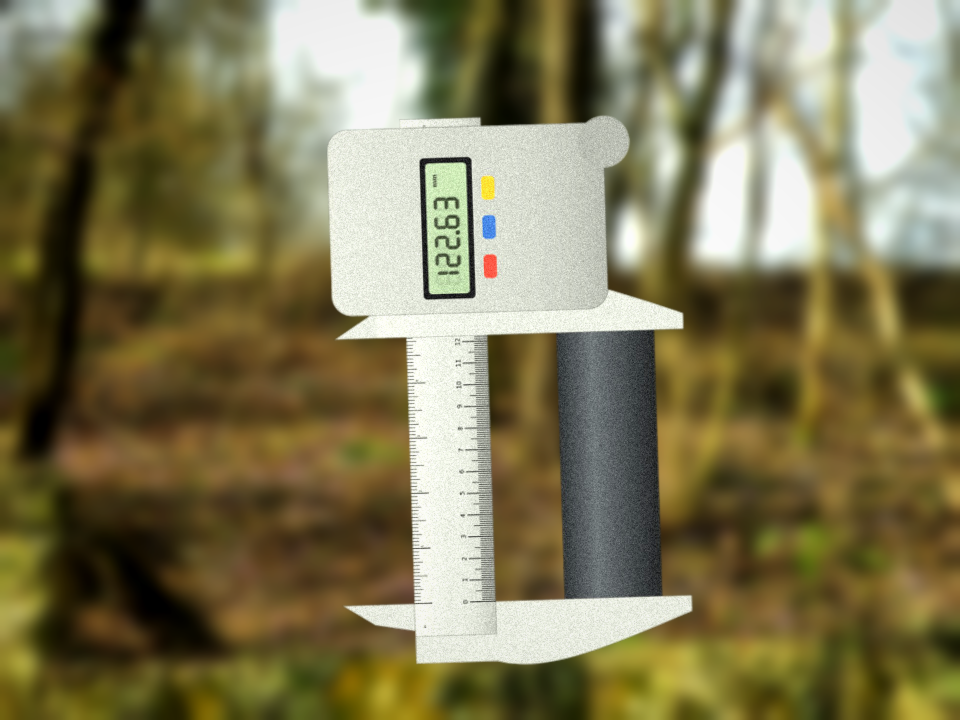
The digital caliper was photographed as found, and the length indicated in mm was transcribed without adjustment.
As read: 122.63 mm
